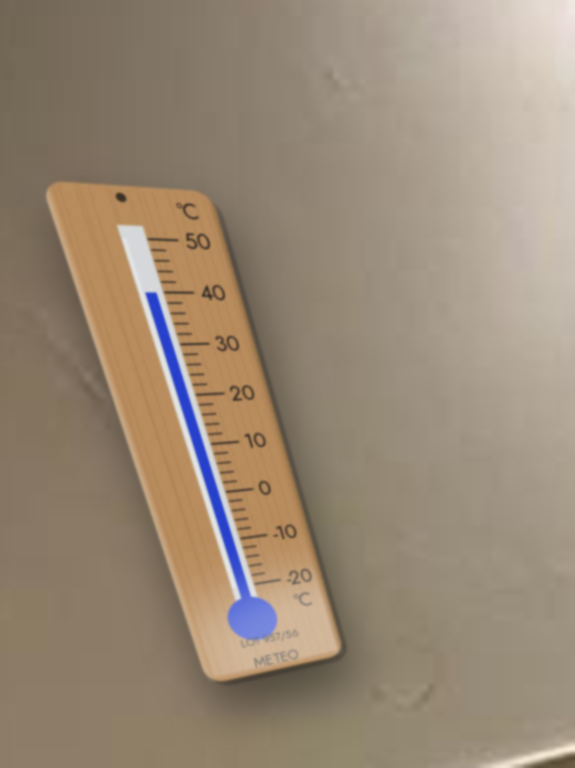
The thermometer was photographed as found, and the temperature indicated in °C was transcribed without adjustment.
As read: 40 °C
